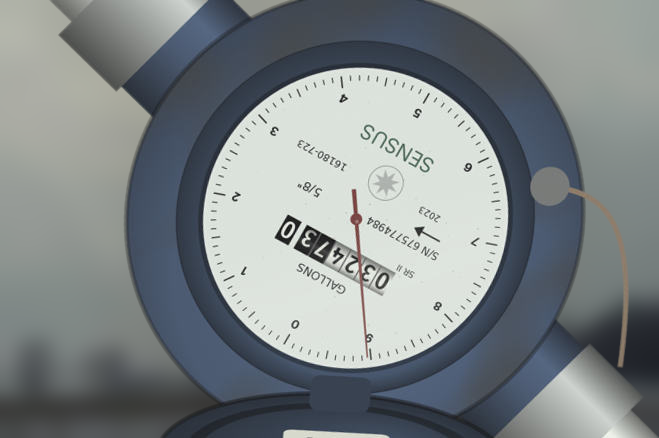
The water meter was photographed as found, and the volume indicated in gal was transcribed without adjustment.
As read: 324729.0 gal
